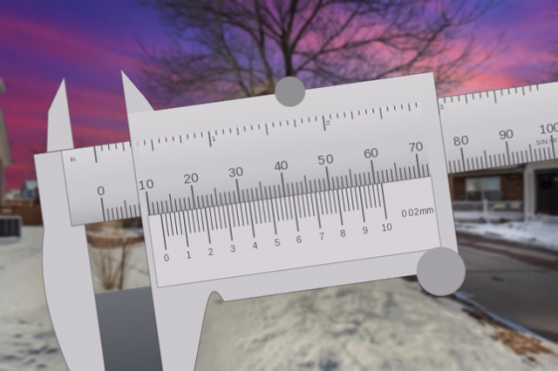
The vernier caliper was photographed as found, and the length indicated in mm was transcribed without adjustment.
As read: 12.5 mm
